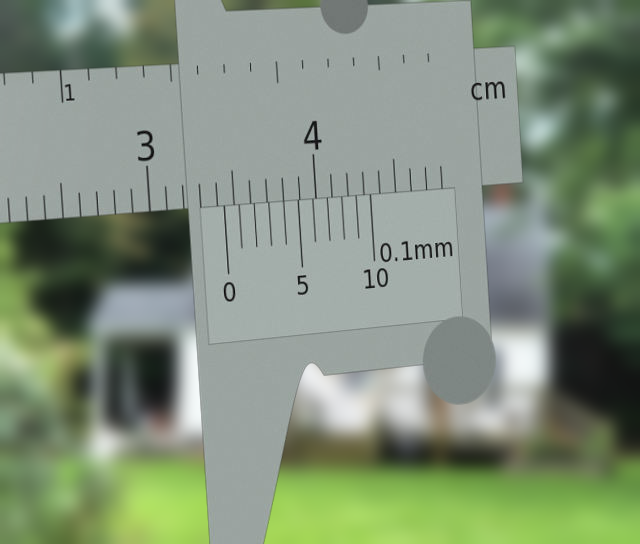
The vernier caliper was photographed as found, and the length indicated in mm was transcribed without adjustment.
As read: 34.4 mm
